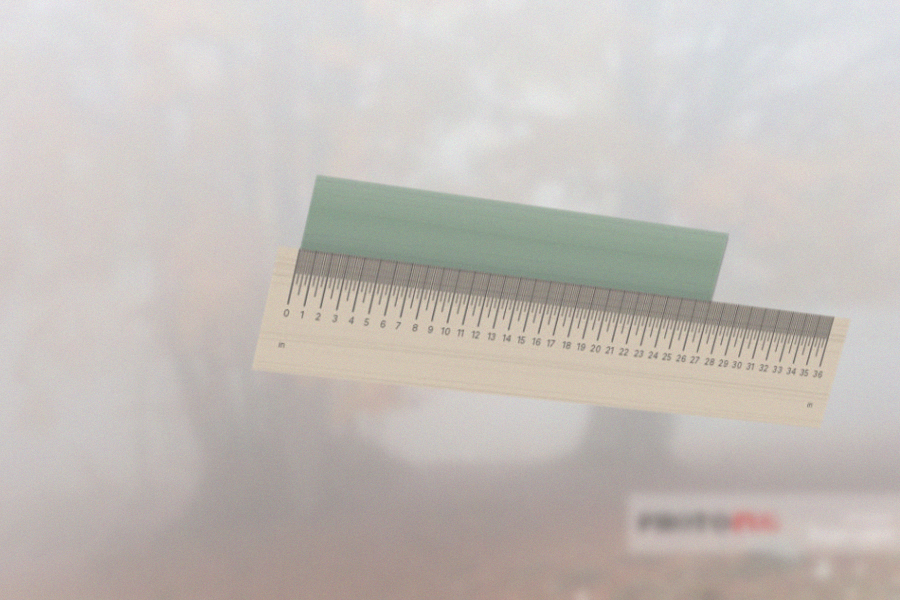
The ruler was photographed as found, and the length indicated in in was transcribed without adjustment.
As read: 27 in
